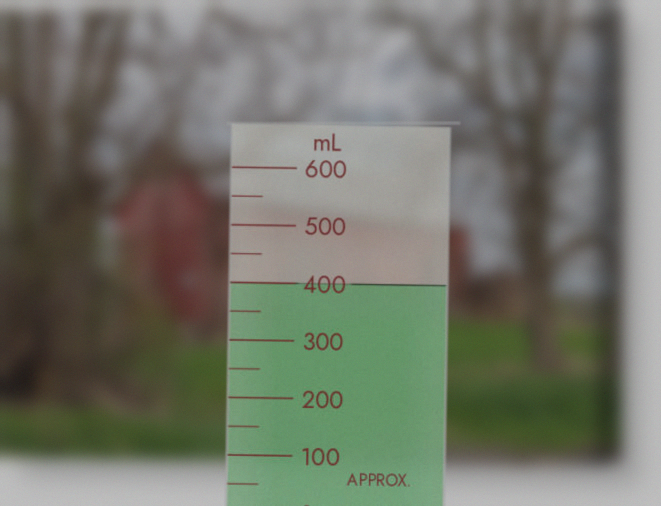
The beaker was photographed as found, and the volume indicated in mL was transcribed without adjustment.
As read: 400 mL
